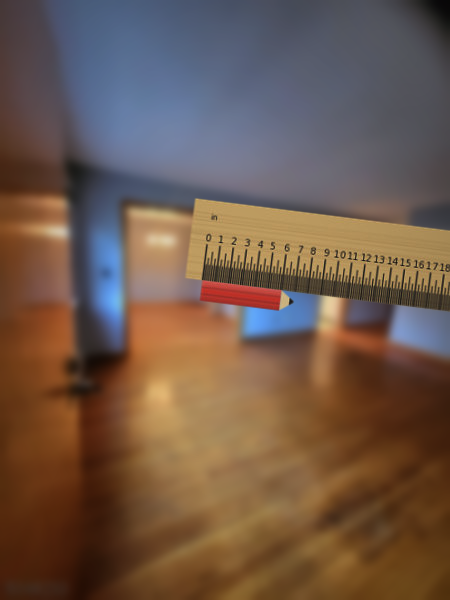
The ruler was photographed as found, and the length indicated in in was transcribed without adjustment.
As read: 7 in
